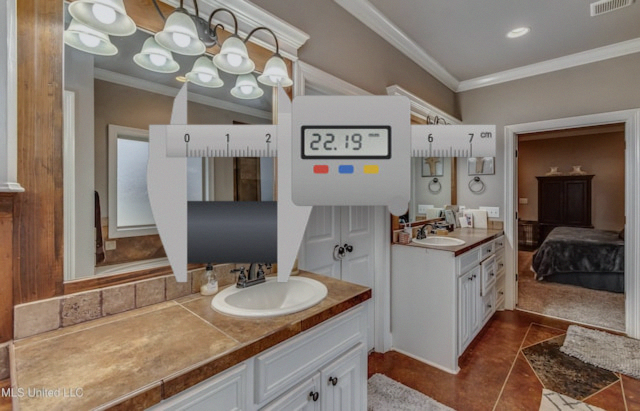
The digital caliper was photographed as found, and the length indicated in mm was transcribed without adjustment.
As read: 22.19 mm
